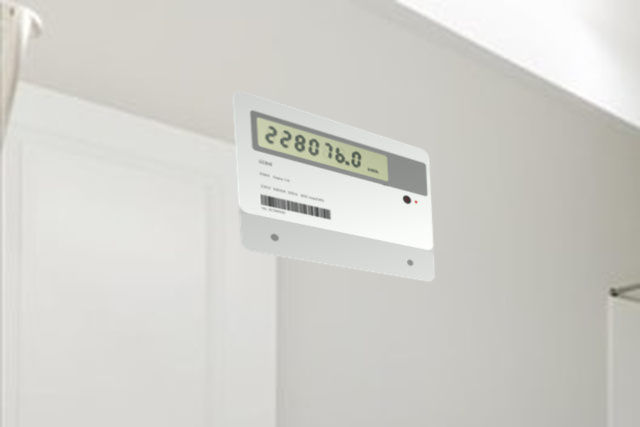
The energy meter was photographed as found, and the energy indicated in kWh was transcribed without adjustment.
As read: 228076.0 kWh
